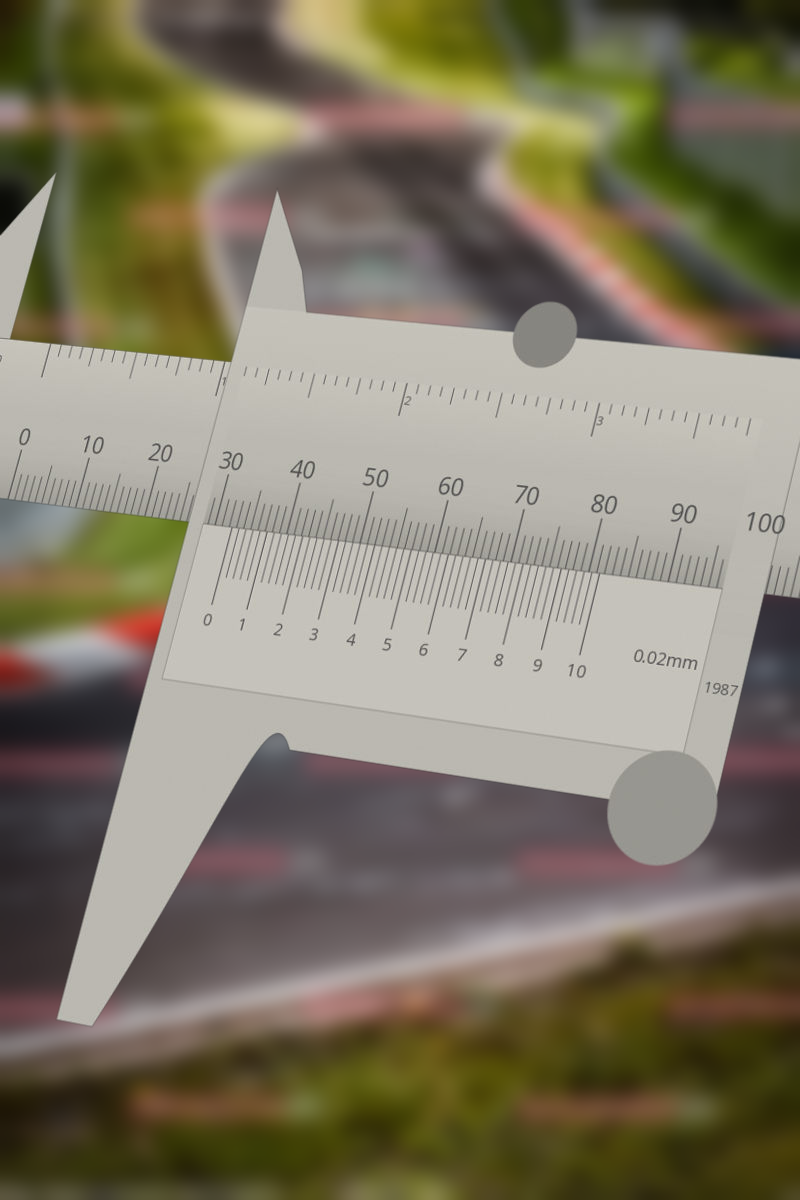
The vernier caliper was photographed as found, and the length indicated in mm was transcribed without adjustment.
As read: 32.4 mm
